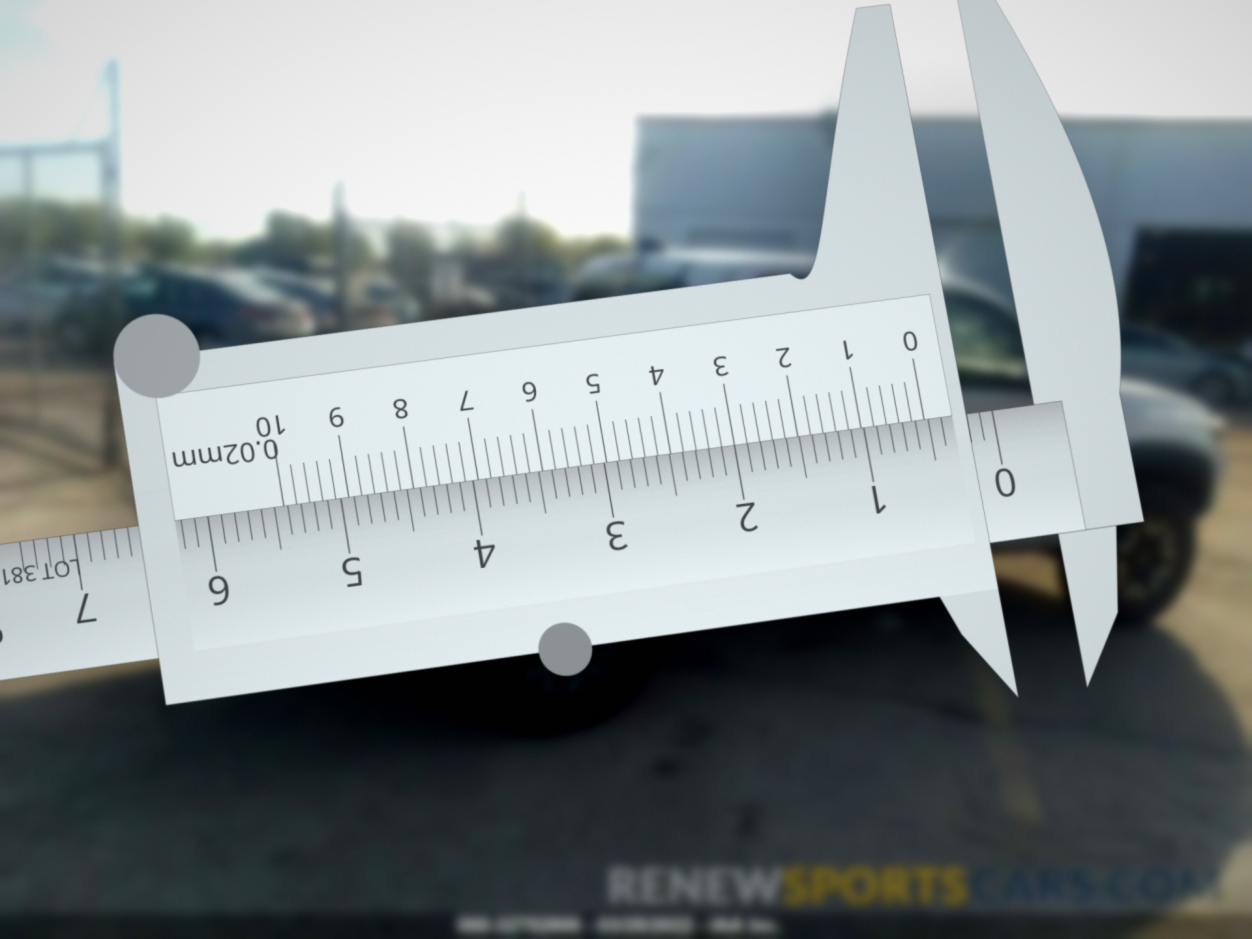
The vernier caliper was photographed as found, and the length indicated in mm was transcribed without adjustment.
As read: 5.3 mm
